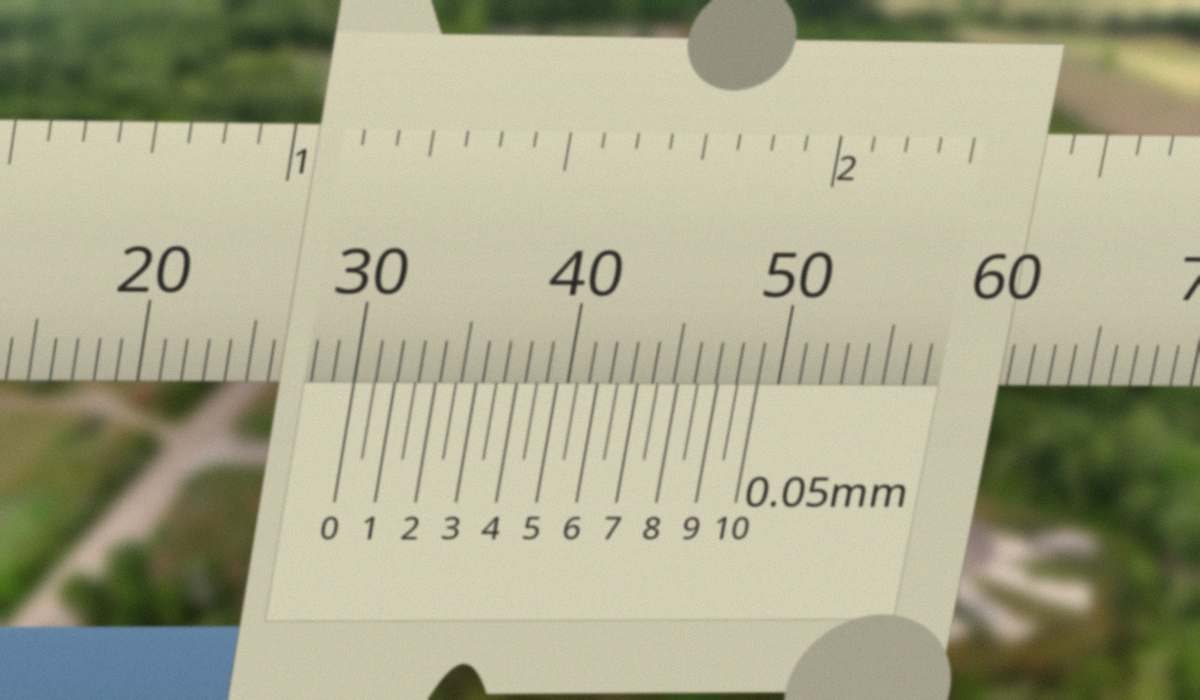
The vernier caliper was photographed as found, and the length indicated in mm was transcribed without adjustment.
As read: 30.0 mm
